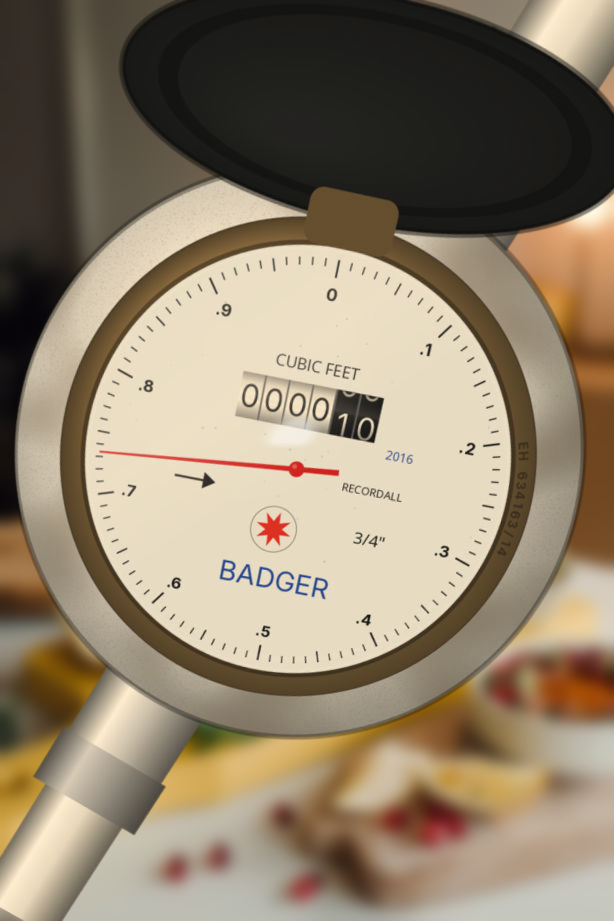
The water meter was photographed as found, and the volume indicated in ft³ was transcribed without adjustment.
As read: 9.73 ft³
